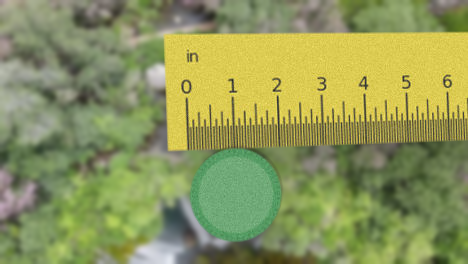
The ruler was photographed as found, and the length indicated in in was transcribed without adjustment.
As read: 2 in
